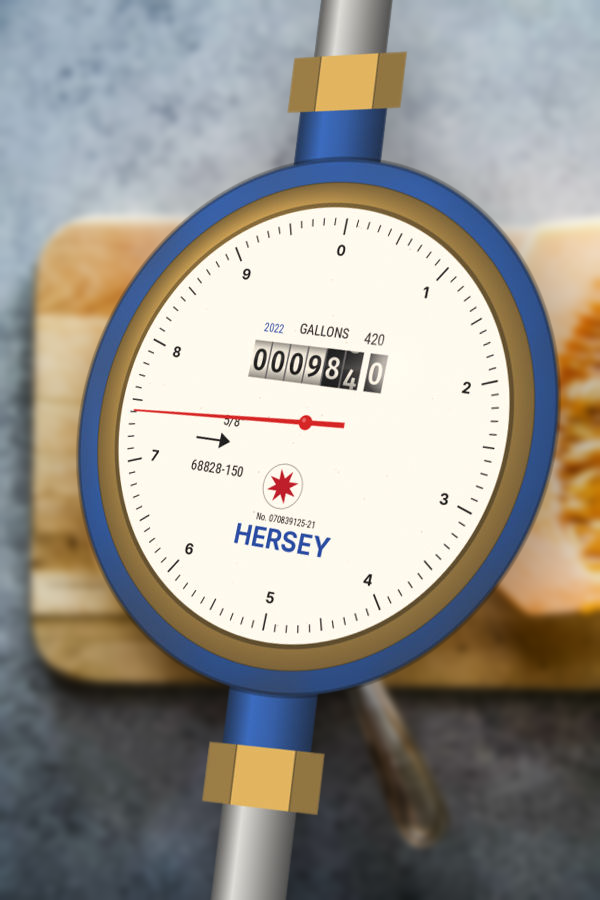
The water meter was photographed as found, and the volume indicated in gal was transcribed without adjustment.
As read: 9837.4 gal
